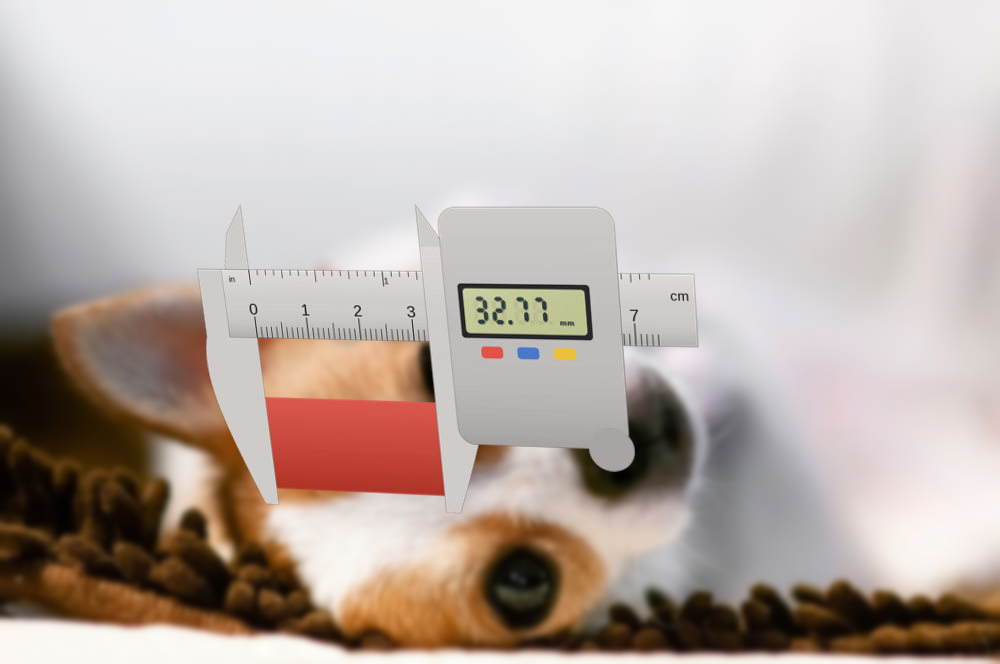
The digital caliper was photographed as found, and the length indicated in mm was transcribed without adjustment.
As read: 32.77 mm
